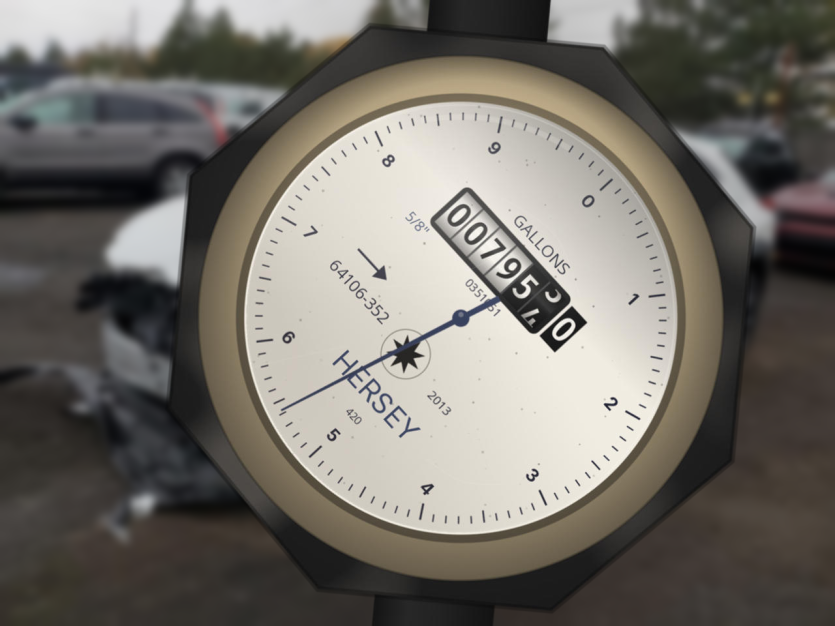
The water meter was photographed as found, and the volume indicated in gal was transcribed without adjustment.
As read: 79535.4 gal
